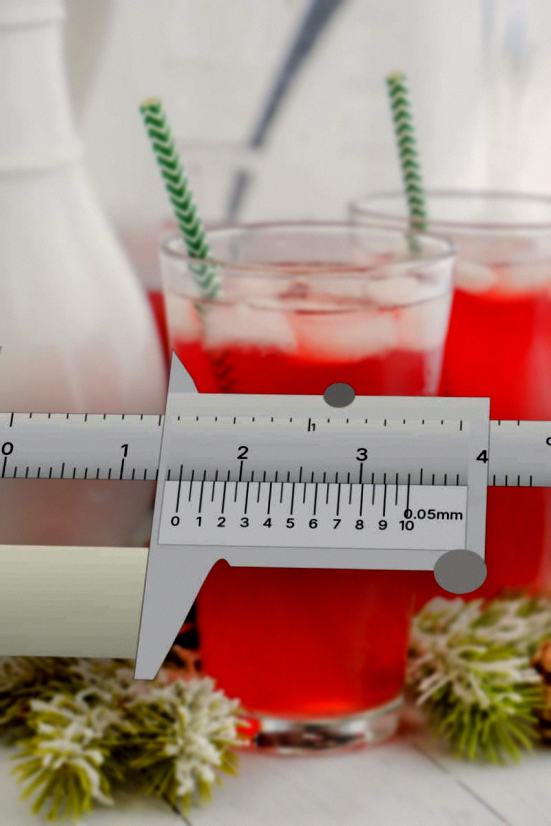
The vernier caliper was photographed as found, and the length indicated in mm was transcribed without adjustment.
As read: 15.0 mm
